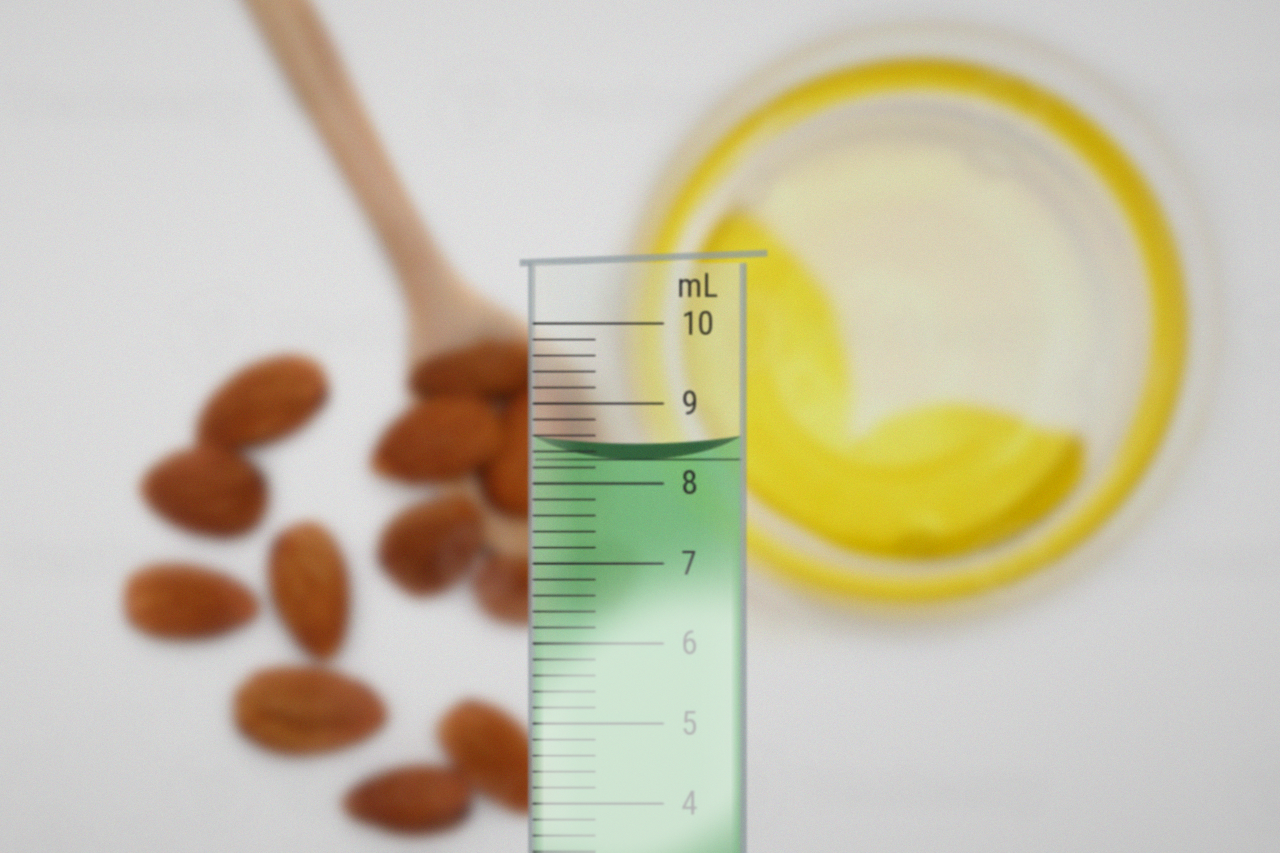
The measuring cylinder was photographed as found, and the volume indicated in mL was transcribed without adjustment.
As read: 8.3 mL
